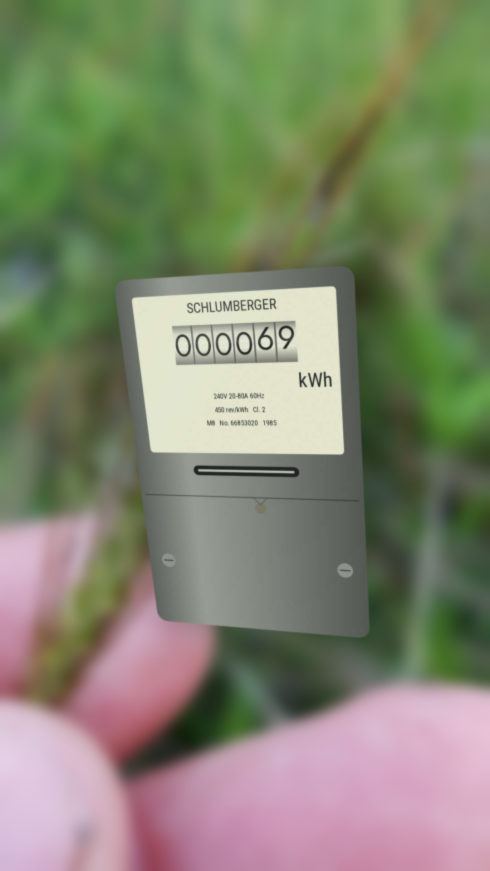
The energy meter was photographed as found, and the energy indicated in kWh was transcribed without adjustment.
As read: 69 kWh
